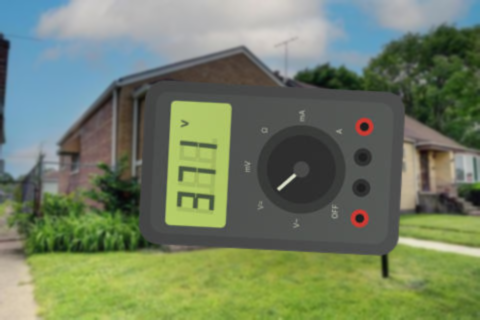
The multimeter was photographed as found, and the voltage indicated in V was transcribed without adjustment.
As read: 371 V
